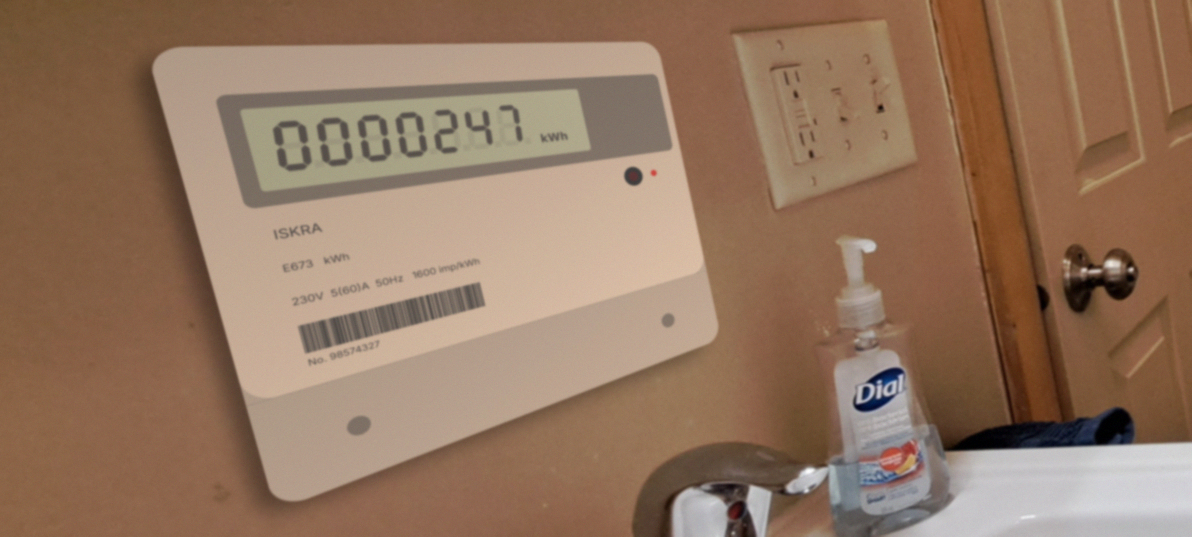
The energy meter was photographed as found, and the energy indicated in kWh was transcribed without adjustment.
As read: 247 kWh
